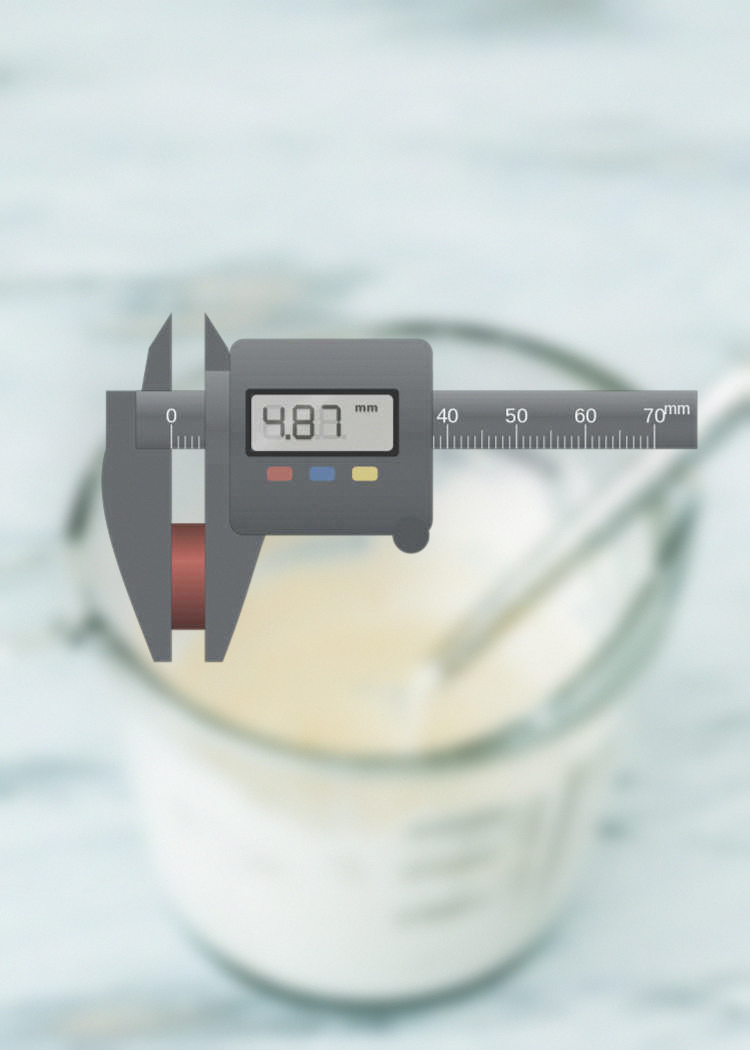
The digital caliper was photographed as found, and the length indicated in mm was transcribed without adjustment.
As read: 4.87 mm
